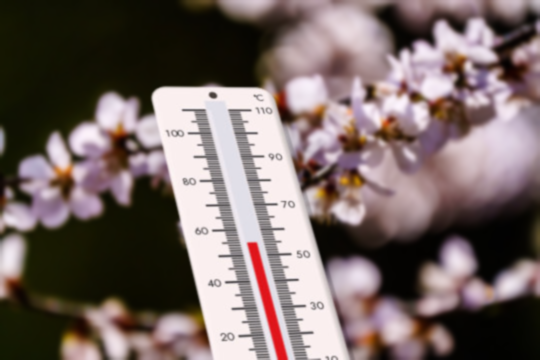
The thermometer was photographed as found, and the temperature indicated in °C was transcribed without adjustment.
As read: 55 °C
